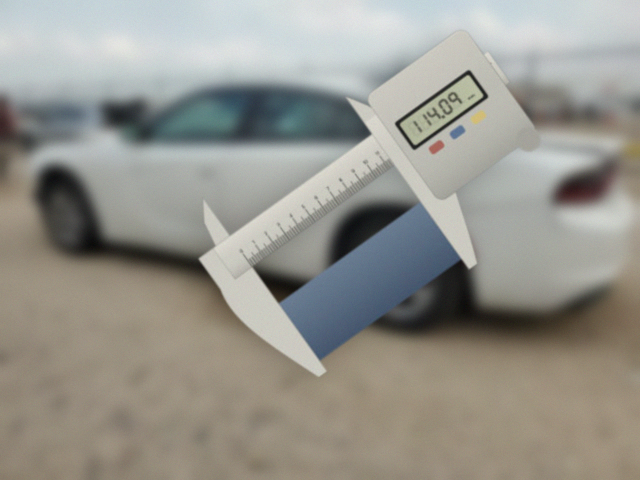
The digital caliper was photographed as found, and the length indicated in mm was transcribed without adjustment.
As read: 114.09 mm
